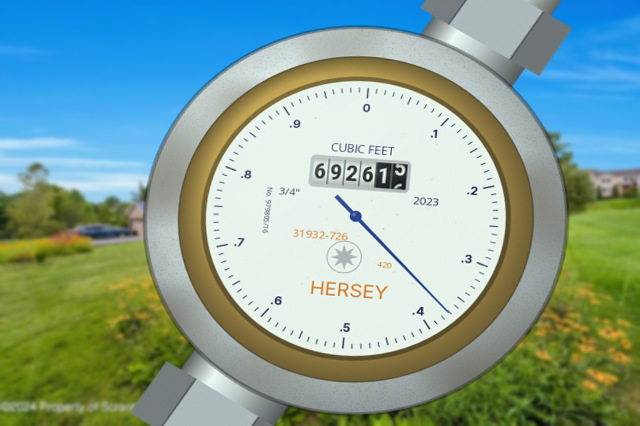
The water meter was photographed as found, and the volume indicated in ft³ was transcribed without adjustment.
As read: 692615.37 ft³
